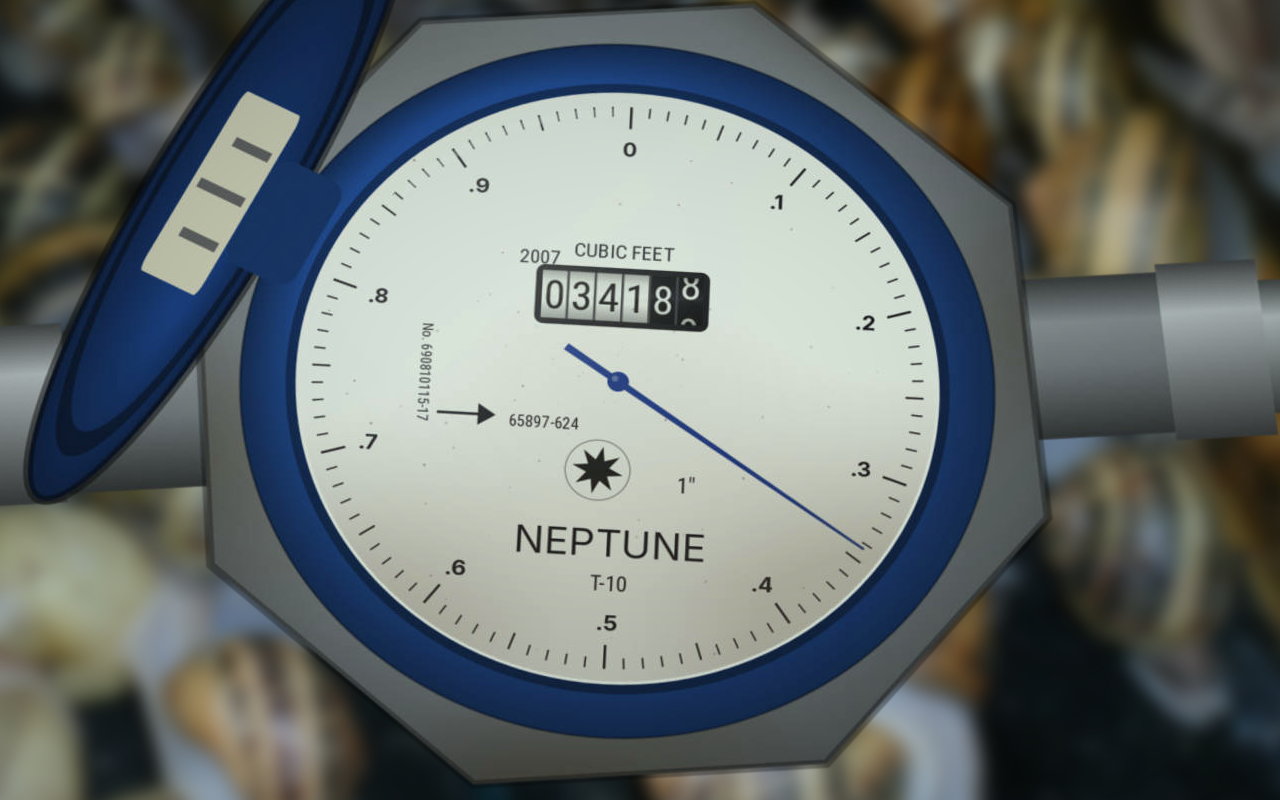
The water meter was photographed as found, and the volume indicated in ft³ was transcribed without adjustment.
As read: 34188.34 ft³
